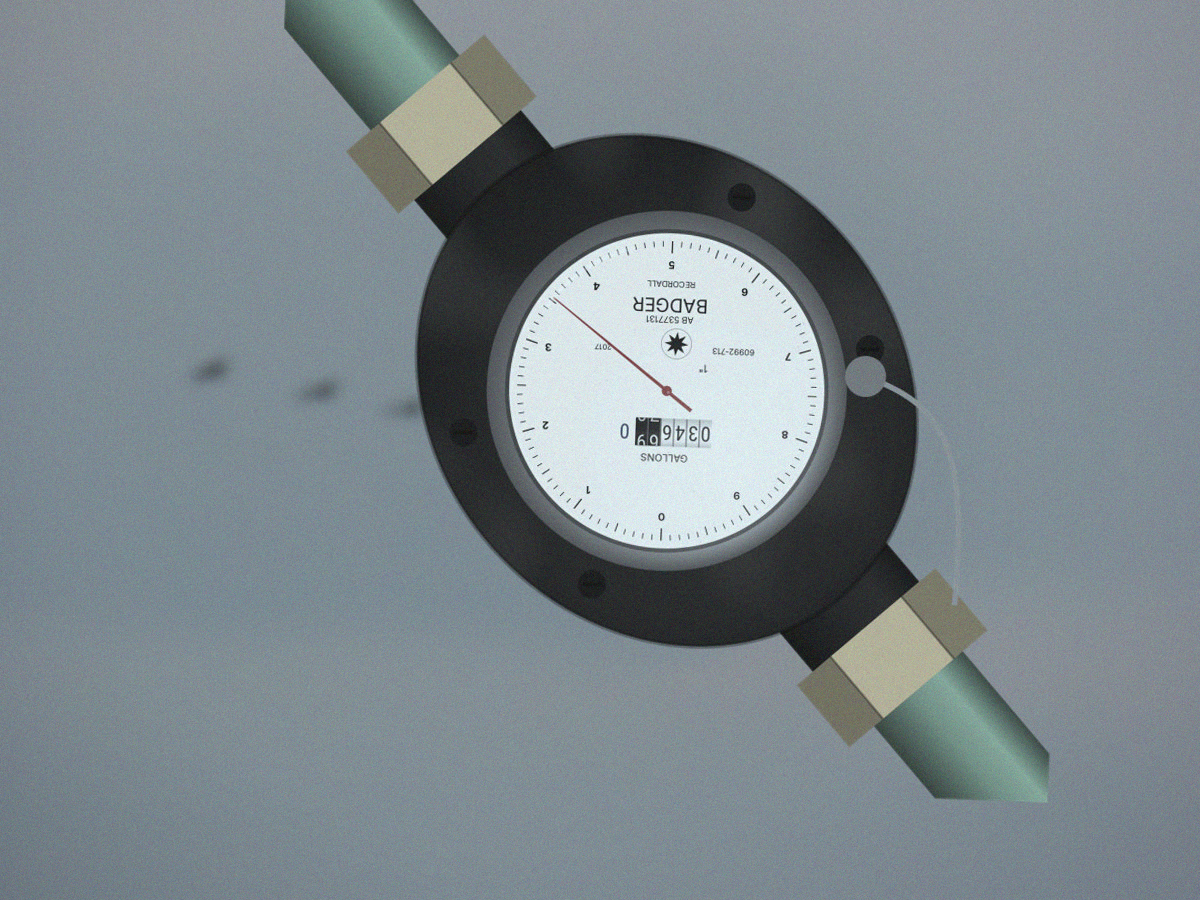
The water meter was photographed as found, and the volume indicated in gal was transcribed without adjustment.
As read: 346693.5 gal
